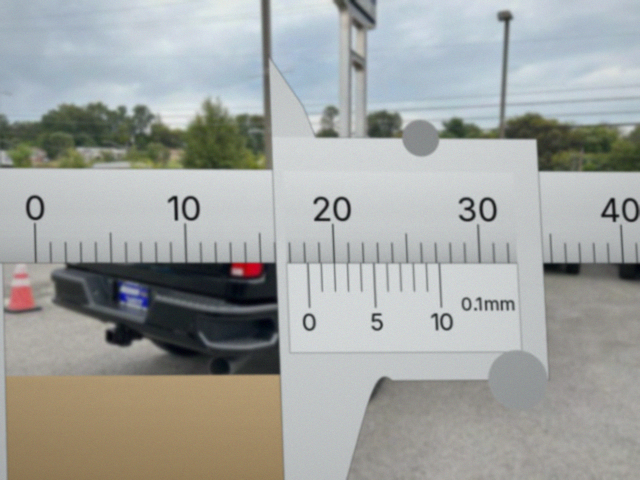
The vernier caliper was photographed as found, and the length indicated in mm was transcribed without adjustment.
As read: 18.2 mm
